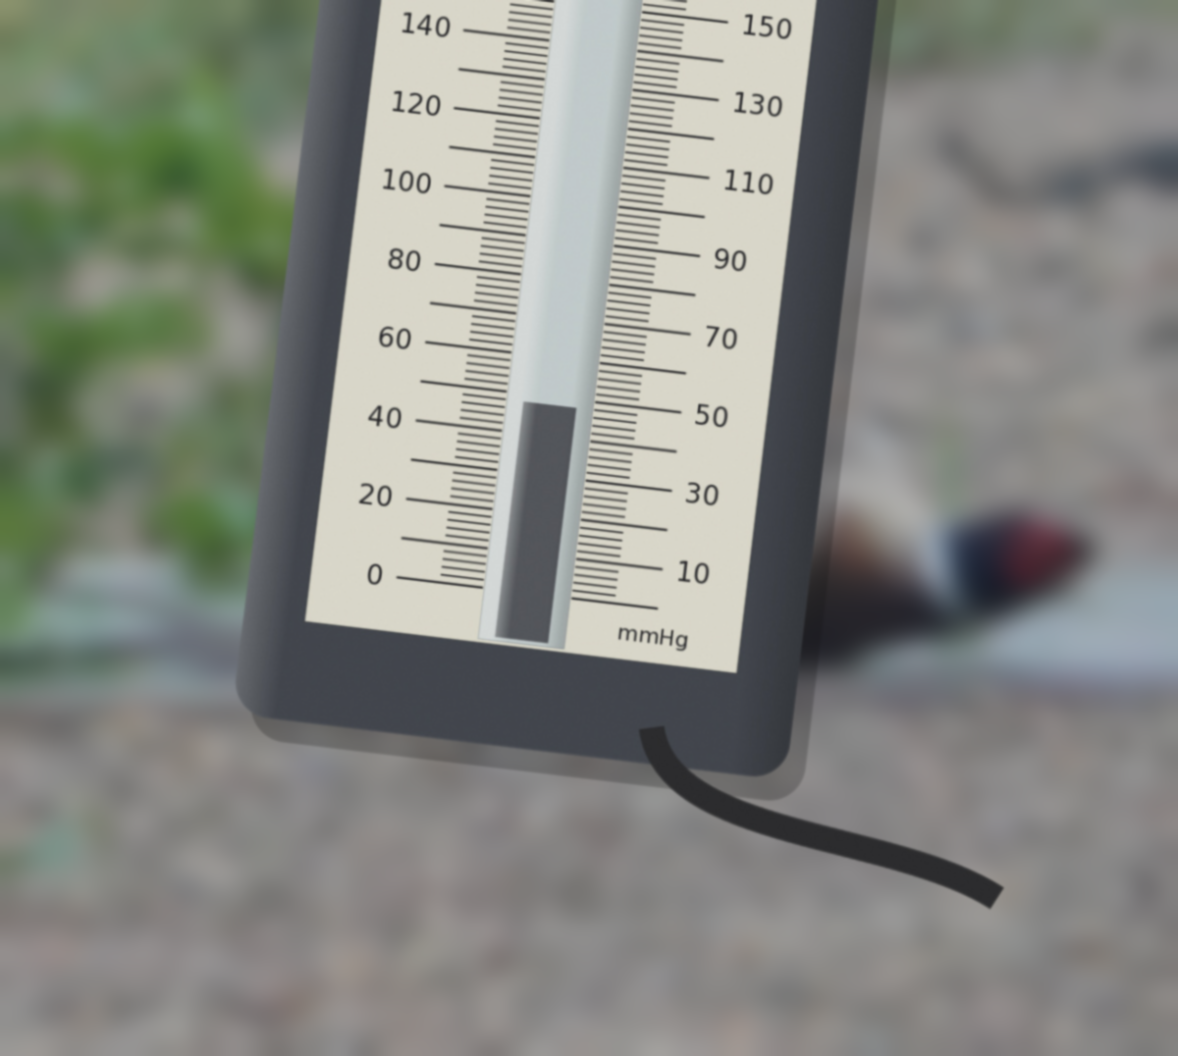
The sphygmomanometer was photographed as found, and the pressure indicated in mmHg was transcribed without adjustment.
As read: 48 mmHg
